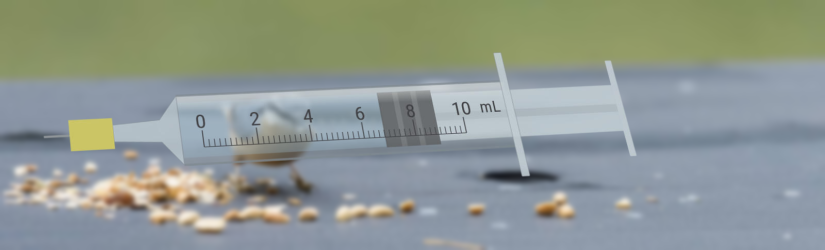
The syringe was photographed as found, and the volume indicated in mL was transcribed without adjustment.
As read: 6.8 mL
